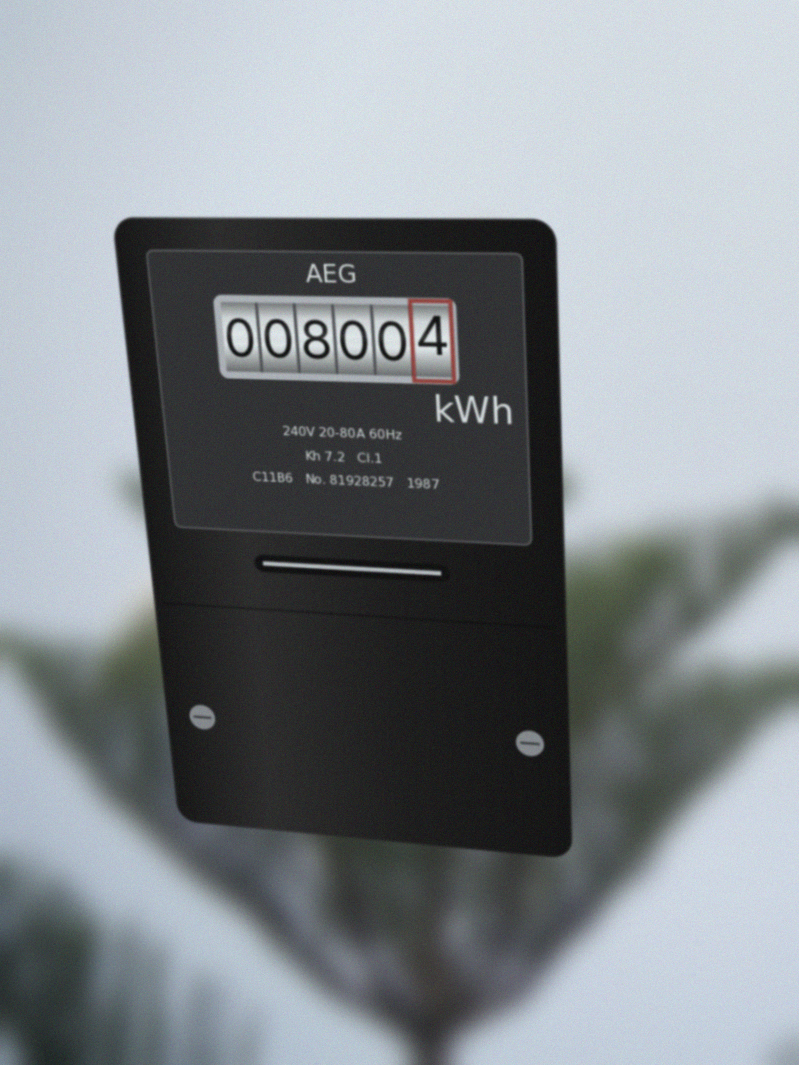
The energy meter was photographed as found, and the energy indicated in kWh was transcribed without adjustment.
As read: 800.4 kWh
